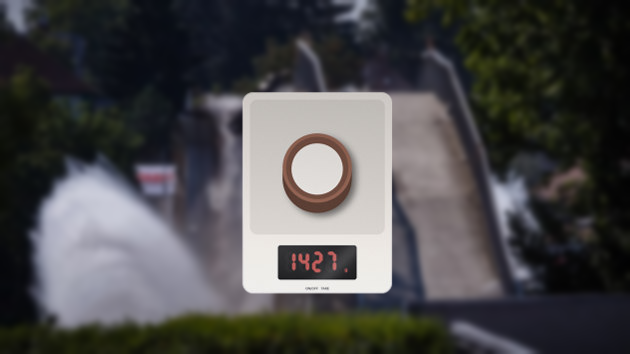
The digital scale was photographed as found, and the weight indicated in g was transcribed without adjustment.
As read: 1427 g
